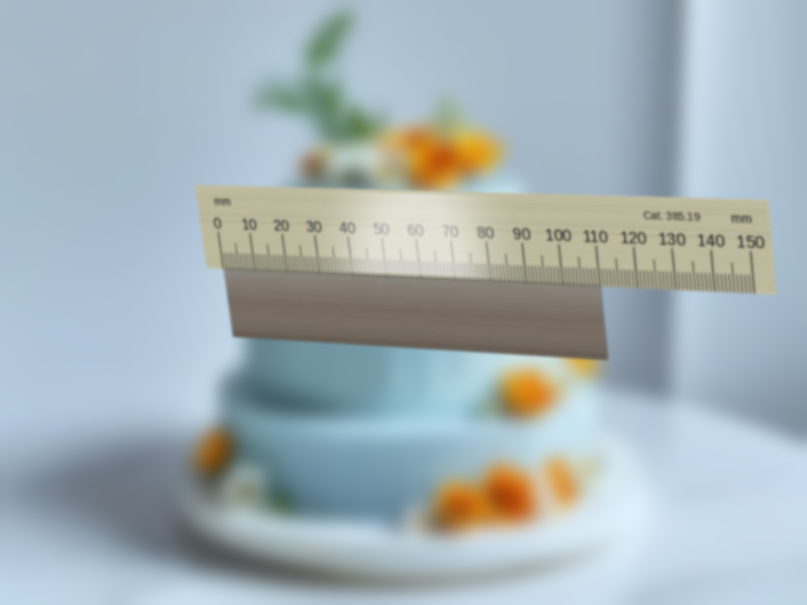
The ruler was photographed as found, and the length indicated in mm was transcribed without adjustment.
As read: 110 mm
